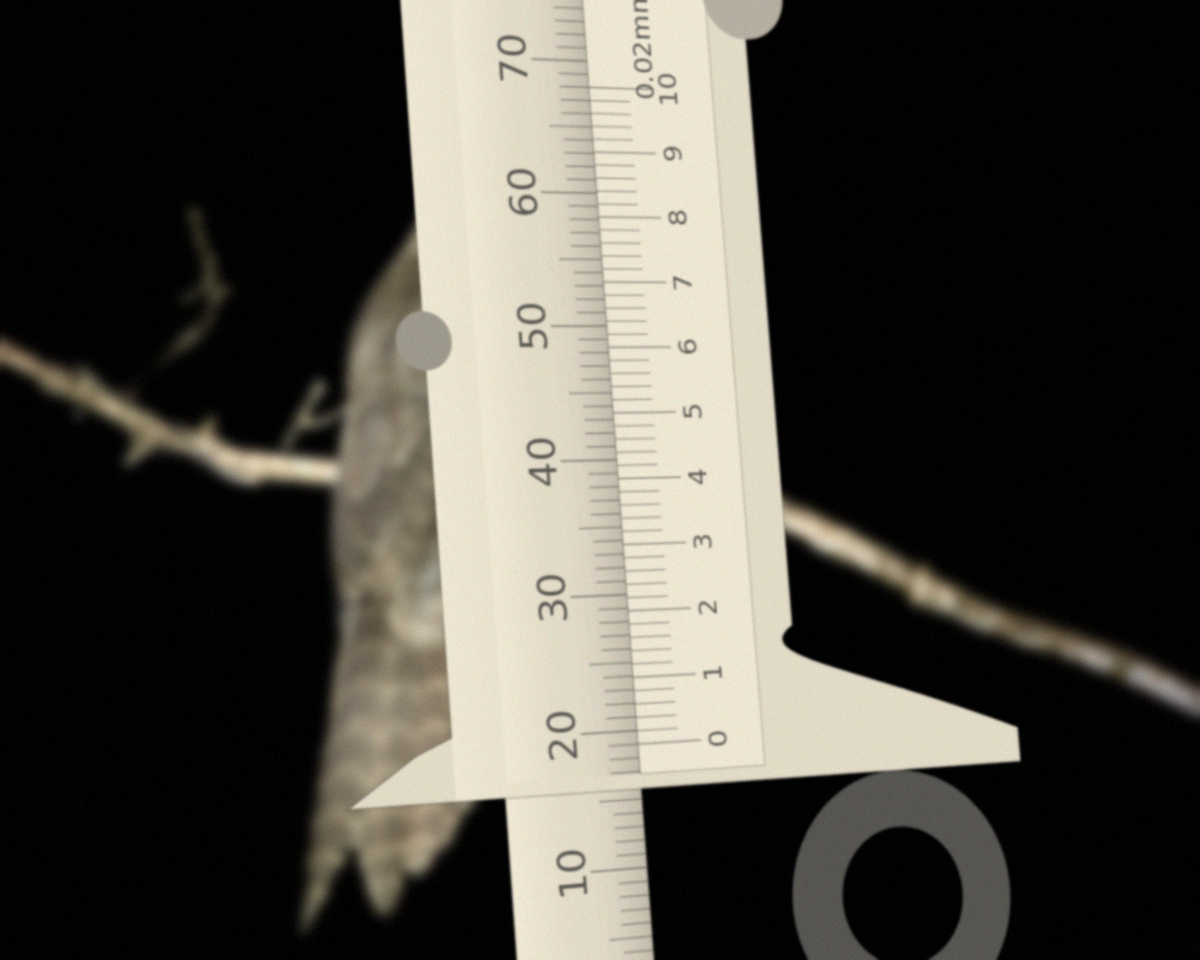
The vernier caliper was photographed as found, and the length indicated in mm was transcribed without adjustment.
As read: 19.0 mm
